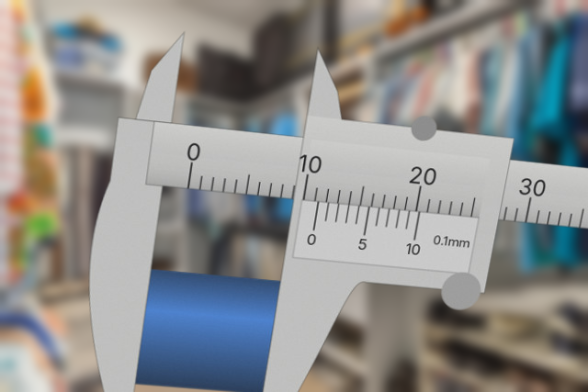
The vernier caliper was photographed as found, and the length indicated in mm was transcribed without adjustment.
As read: 11.3 mm
